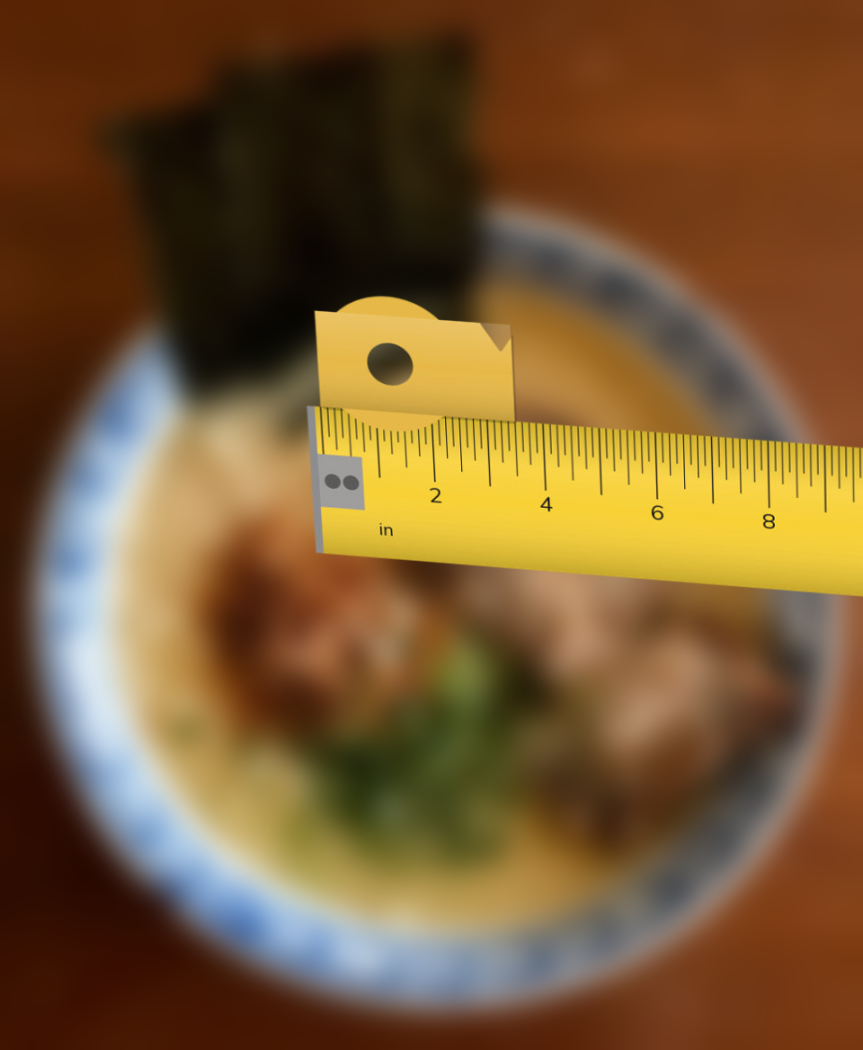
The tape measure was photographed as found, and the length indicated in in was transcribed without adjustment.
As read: 3.5 in
